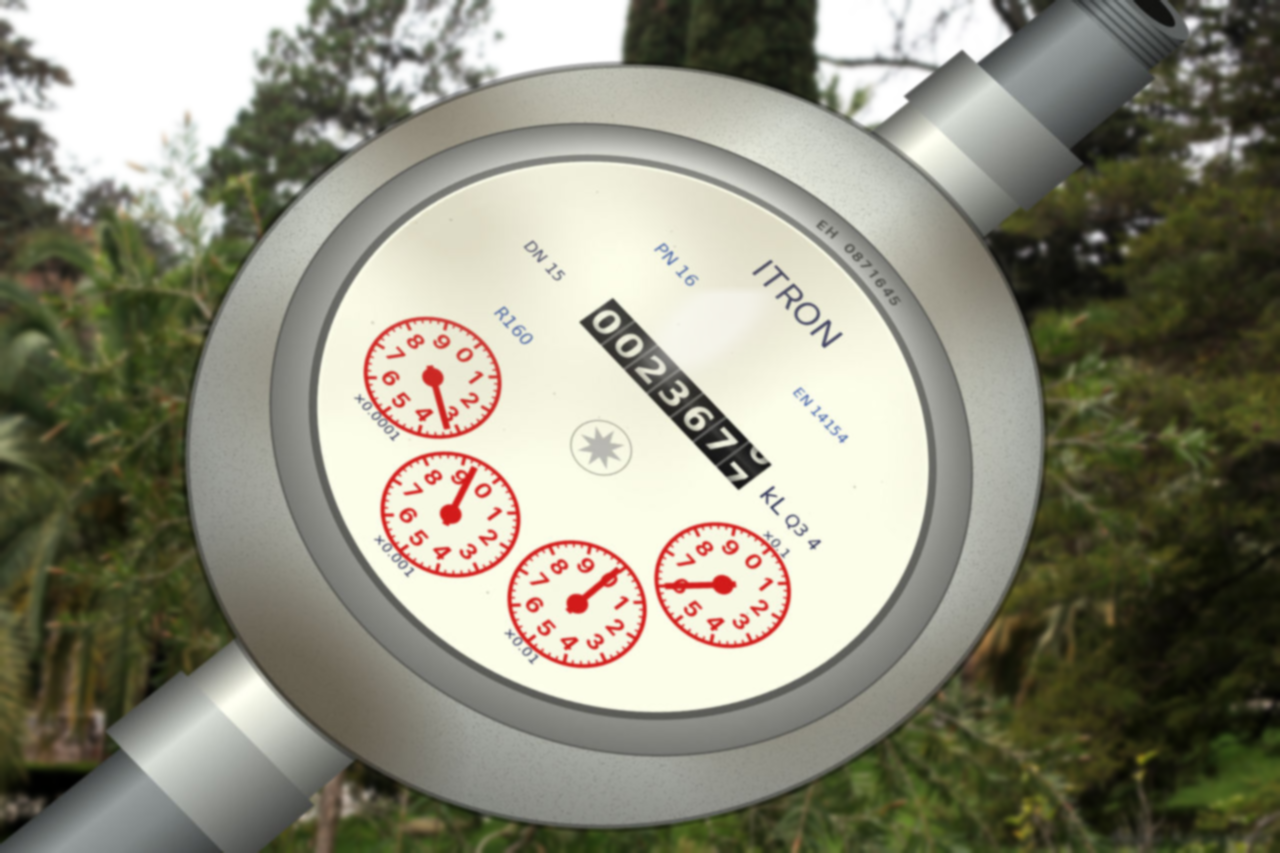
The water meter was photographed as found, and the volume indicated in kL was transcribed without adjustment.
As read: 23676.5993 kL
